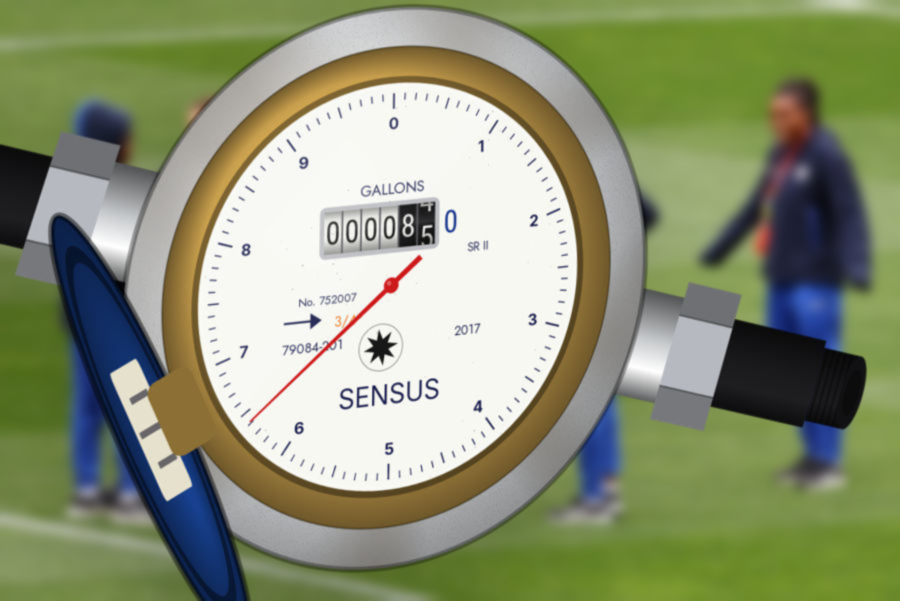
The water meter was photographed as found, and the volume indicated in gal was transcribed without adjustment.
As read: 846.4 gal
